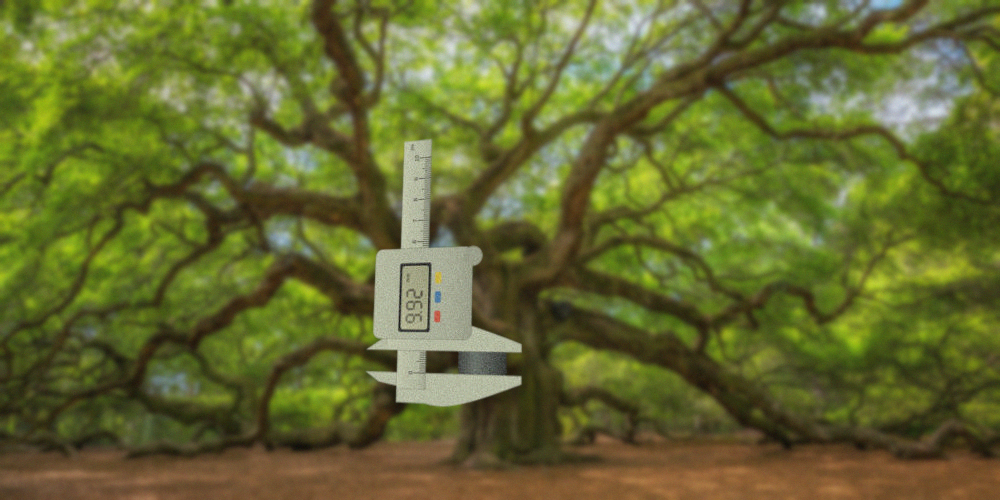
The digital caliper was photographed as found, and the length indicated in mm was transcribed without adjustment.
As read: 9.92 mm
